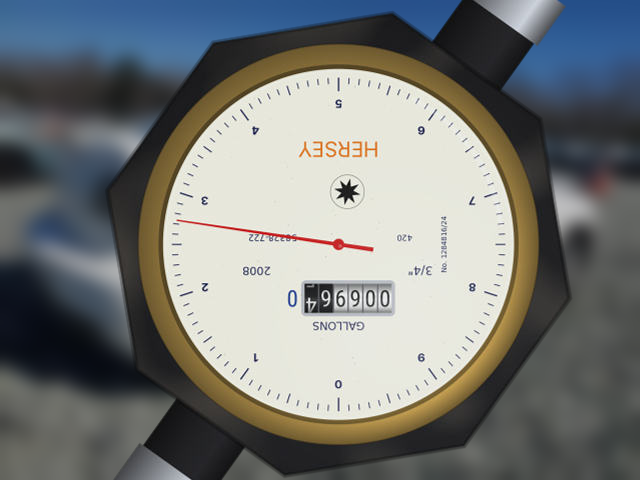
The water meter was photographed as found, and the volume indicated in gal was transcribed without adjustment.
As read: 69642.7 gal
